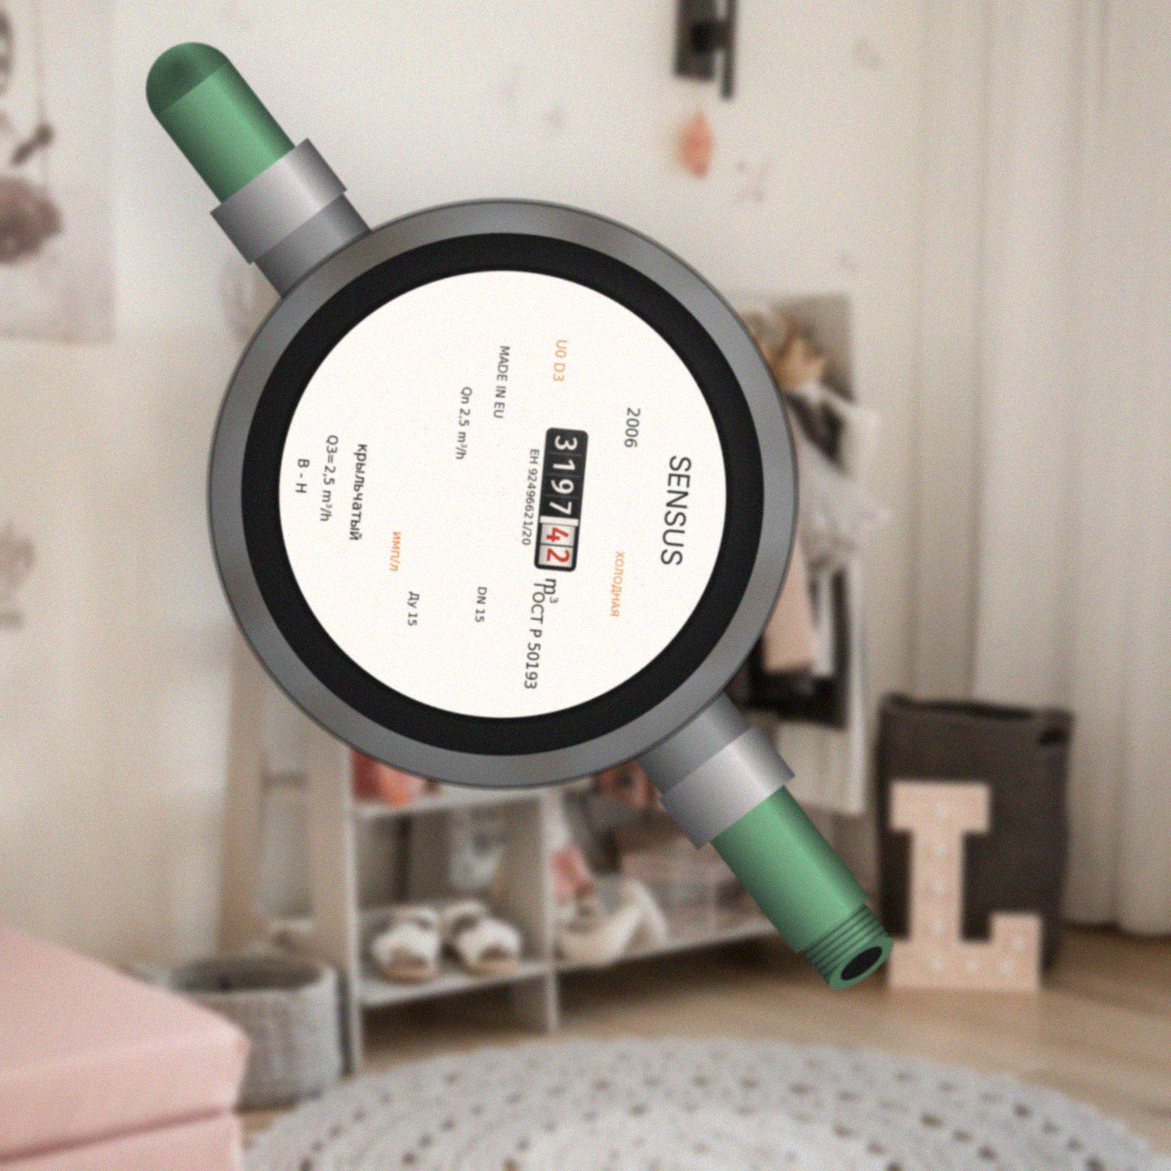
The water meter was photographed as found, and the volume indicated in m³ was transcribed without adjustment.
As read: 3197.42 m³
